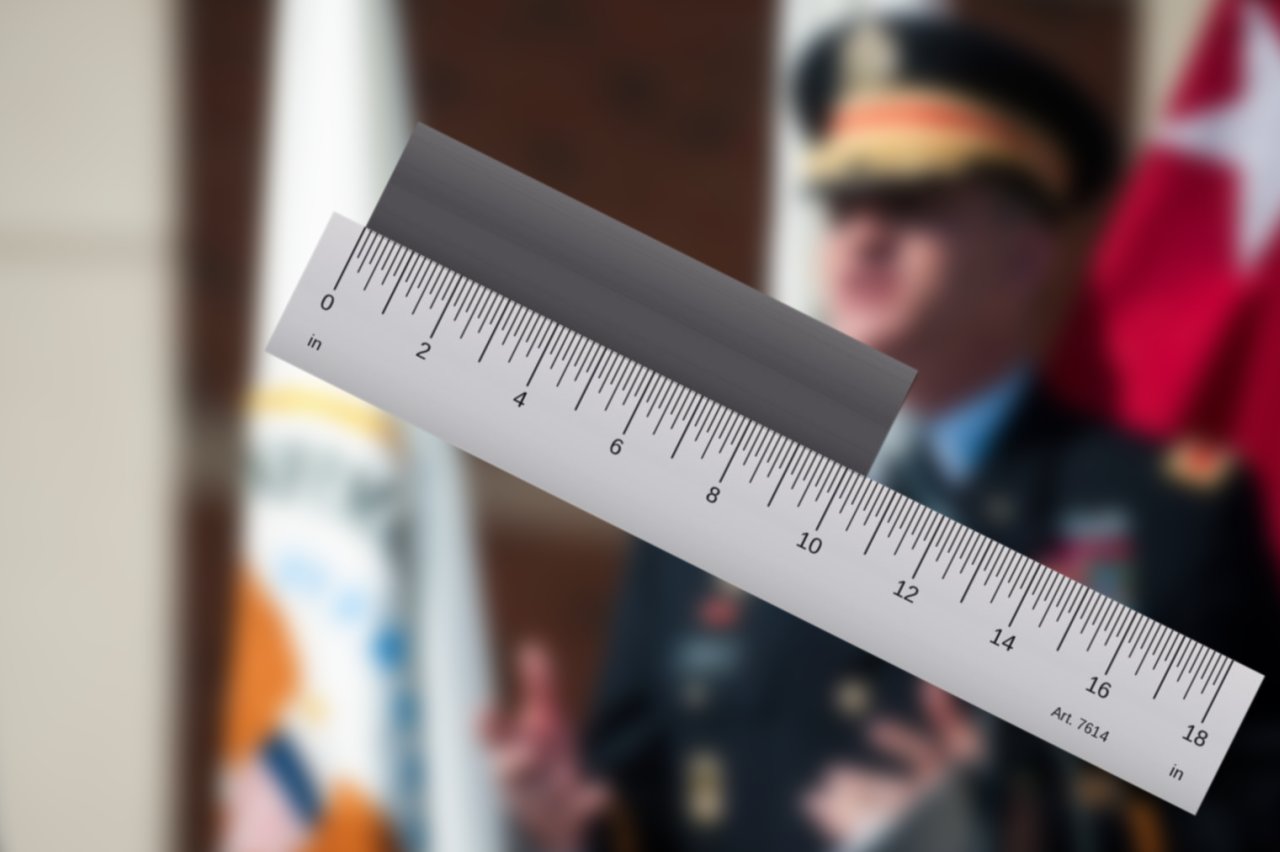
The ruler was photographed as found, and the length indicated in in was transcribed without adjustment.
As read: 10.375 in
